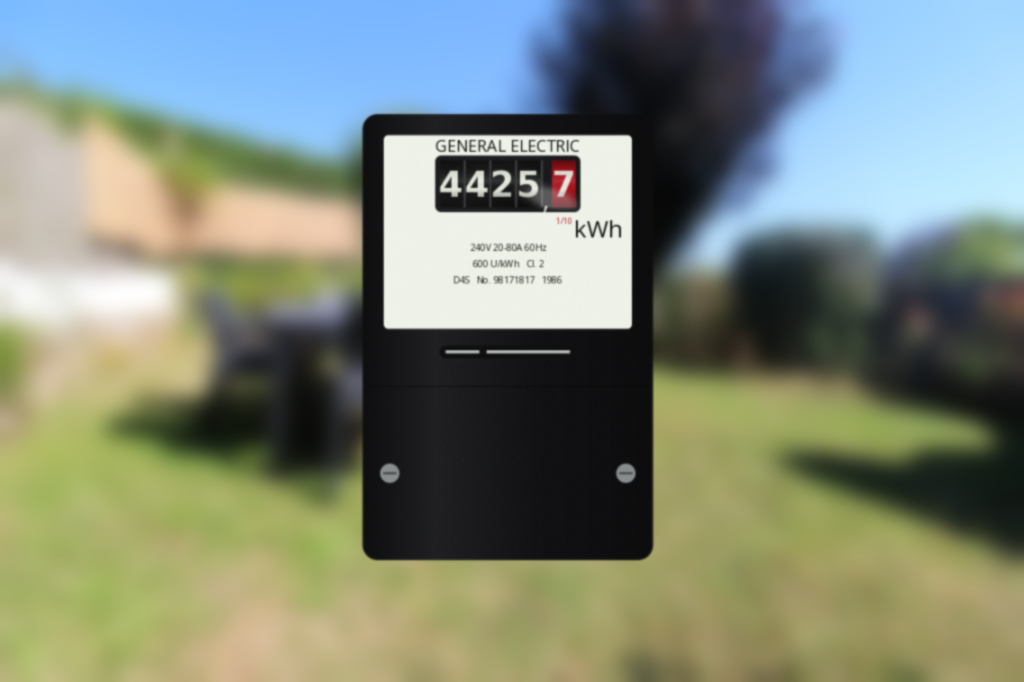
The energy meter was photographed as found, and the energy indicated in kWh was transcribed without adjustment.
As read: 4425.7 kWh
